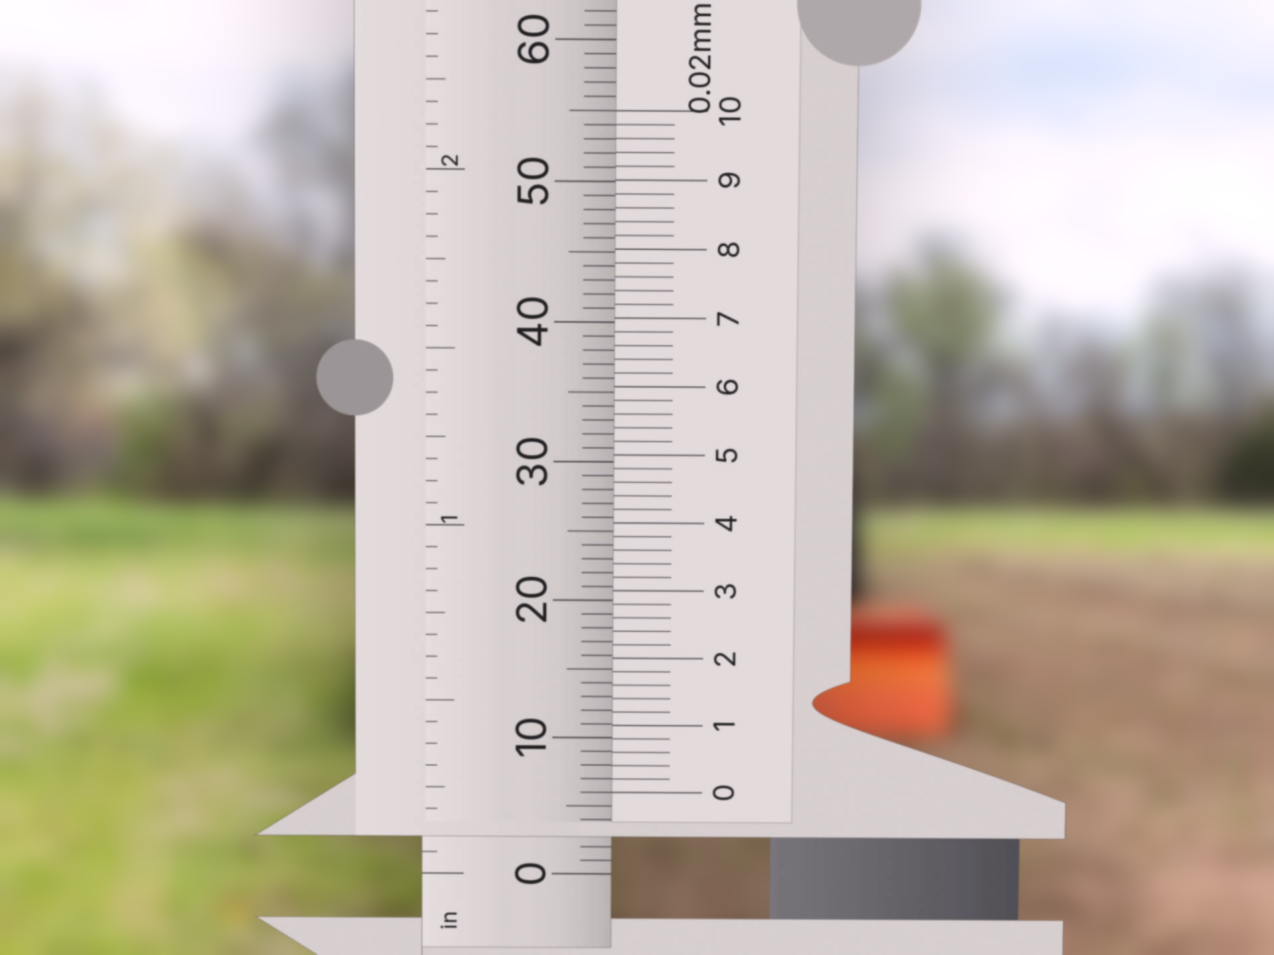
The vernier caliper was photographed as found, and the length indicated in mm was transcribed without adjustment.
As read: 6.0 mm
